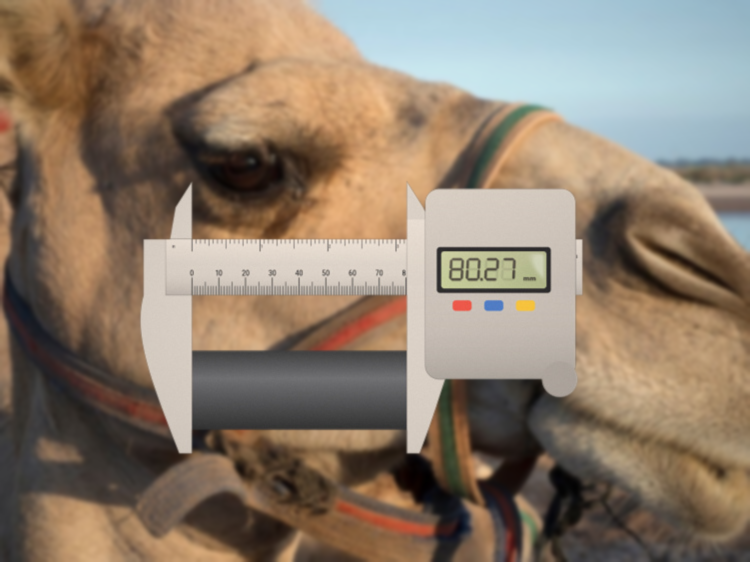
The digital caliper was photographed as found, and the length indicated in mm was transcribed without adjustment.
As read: 80.27 mm
